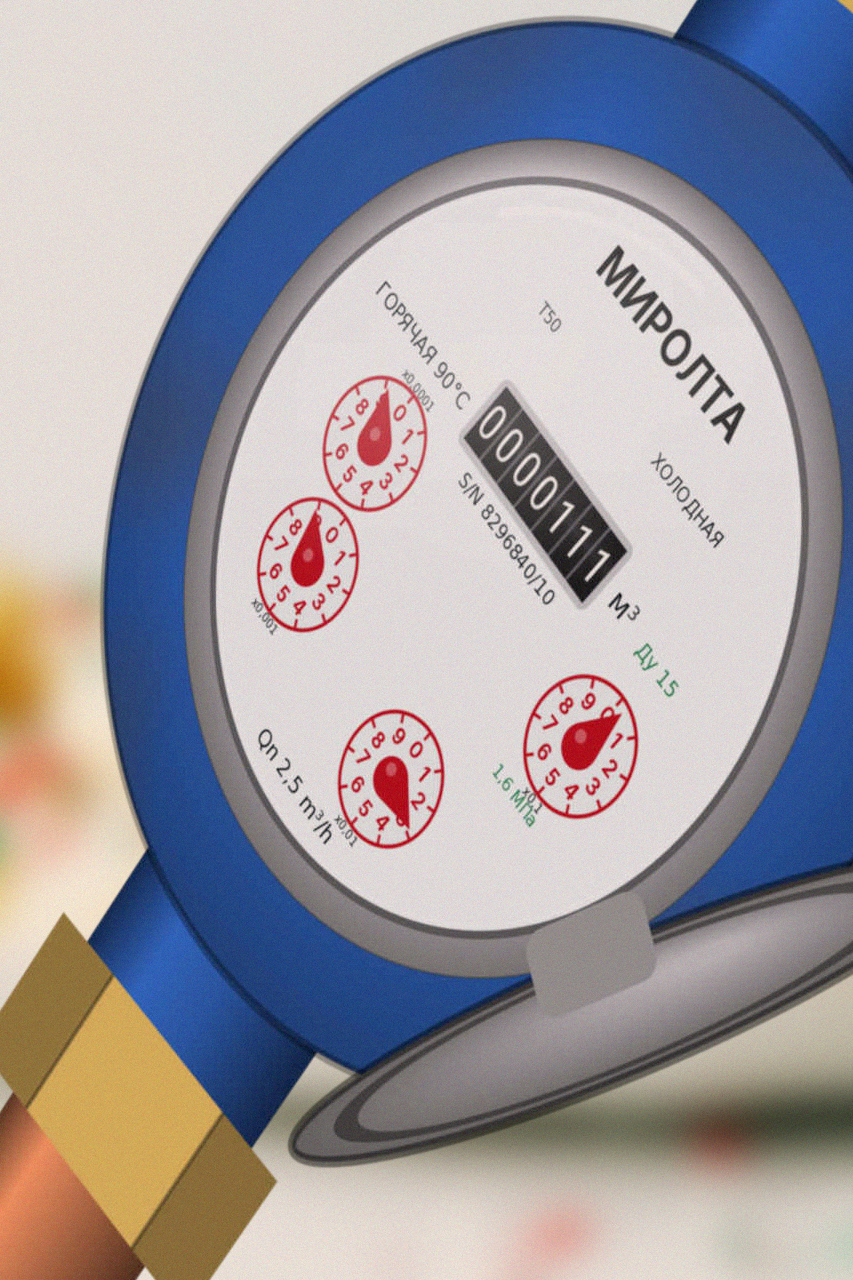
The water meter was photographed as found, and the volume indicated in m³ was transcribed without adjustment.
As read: 111.0289 m³
